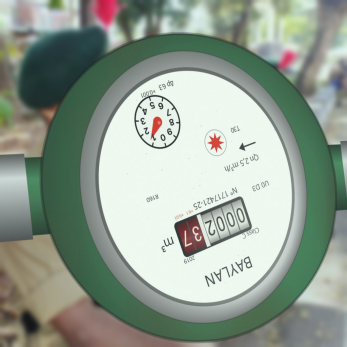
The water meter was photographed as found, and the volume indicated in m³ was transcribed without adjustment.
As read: 2.371 m³
